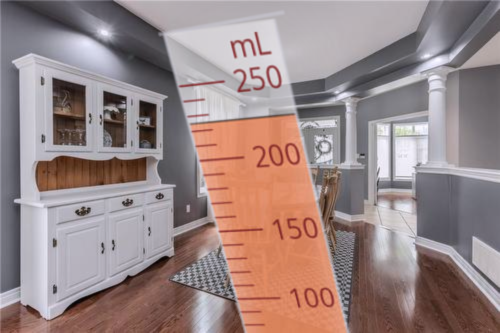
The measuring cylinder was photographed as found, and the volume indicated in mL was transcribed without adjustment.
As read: 225 mL
